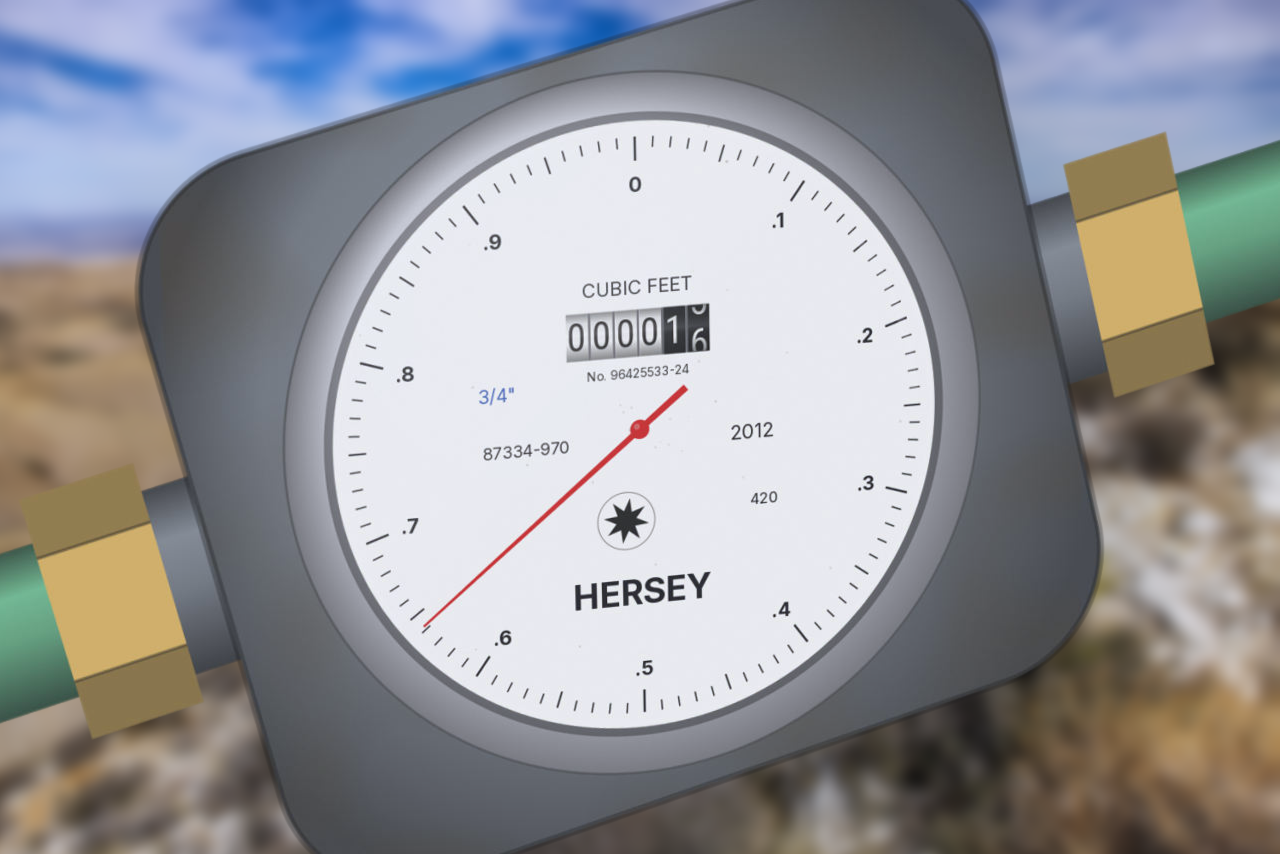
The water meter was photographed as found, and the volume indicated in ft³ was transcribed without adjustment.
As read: 15.64 ft³
